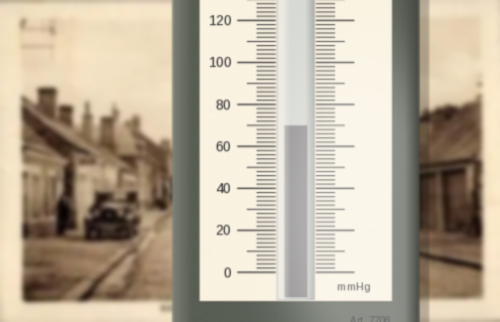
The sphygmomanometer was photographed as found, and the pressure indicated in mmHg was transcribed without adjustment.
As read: 70 mmHg
